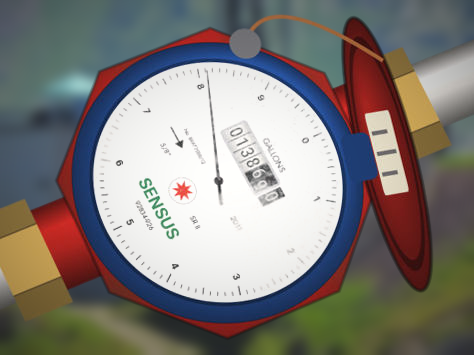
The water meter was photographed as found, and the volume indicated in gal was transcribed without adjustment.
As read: 138688.1 gal
